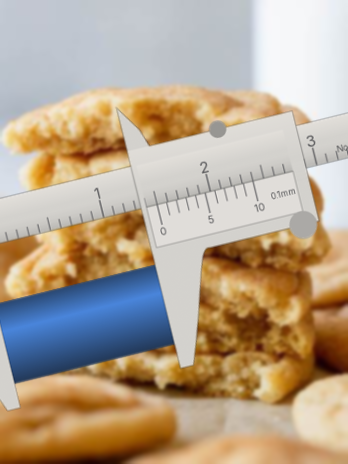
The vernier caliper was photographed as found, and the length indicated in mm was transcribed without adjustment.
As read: 15.0 mm
